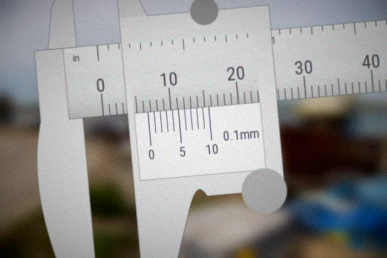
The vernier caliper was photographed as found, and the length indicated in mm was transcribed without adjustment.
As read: 6.6 mm
